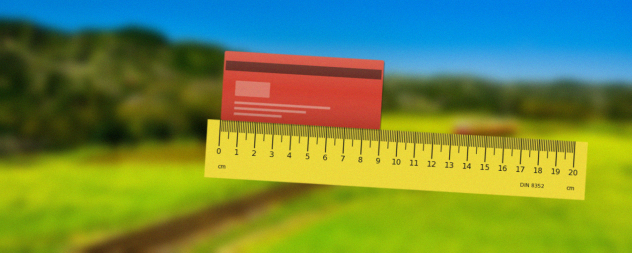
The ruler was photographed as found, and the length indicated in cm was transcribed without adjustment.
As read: 9 cm
